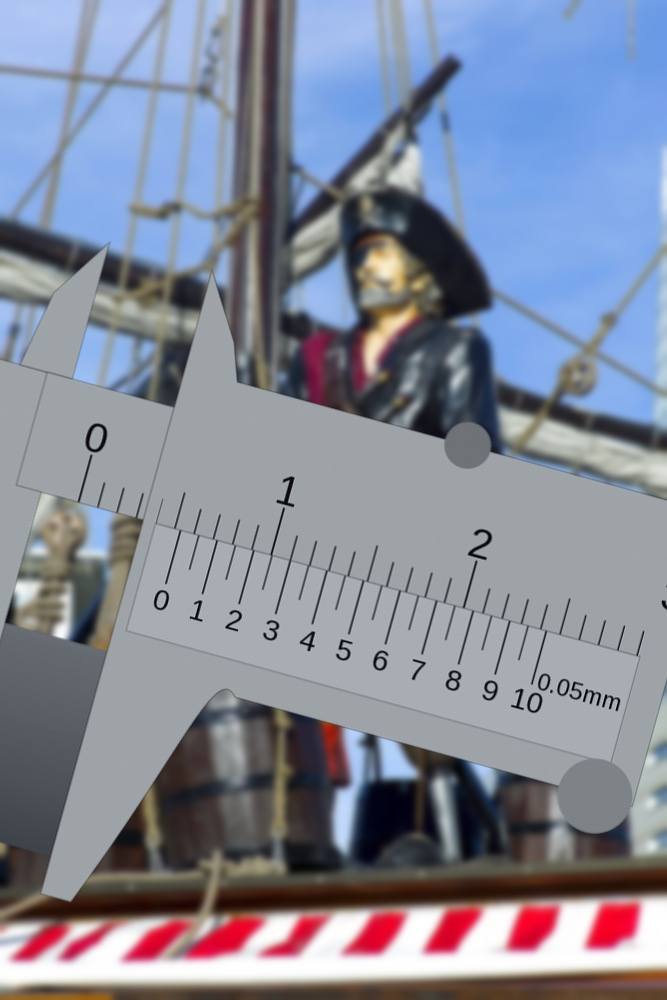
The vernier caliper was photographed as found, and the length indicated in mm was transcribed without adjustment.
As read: 5.3 mm
